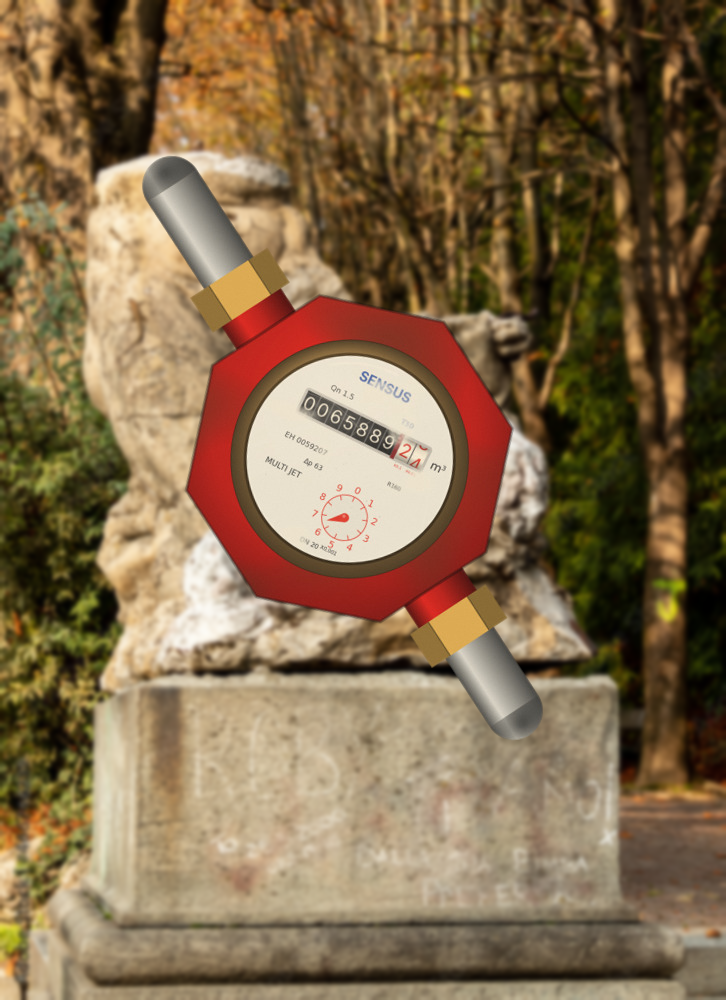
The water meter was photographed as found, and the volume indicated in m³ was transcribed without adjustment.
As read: 65889.236 m³
